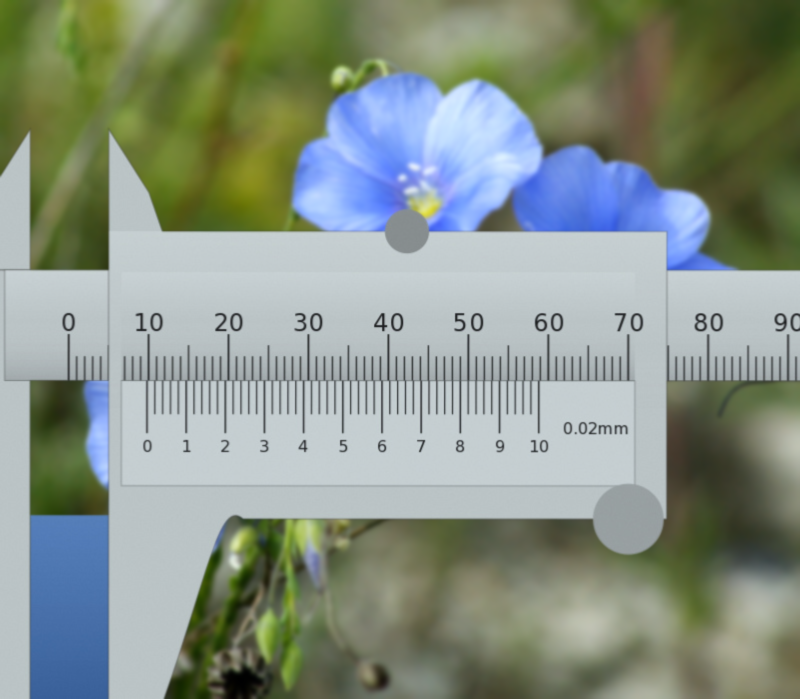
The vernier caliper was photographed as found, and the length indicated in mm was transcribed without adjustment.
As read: 9.8 mm
